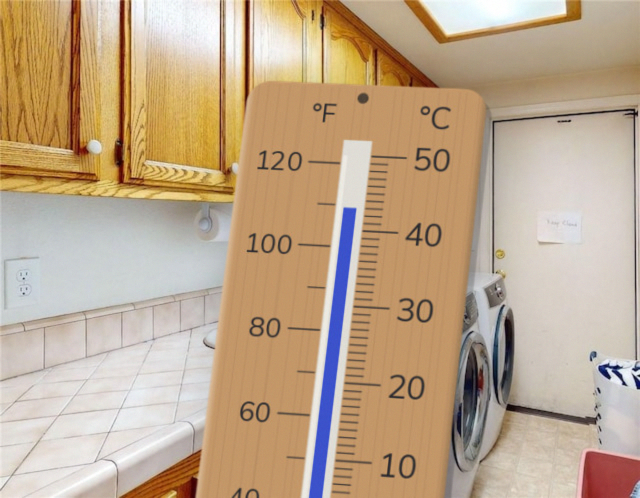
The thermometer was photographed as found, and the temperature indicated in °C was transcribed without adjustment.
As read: 43 °C
